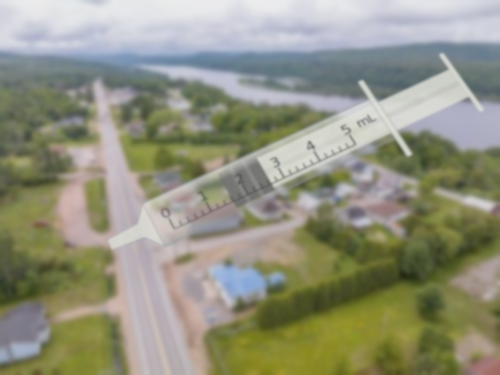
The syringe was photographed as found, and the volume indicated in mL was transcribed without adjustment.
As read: 1.6 mL
